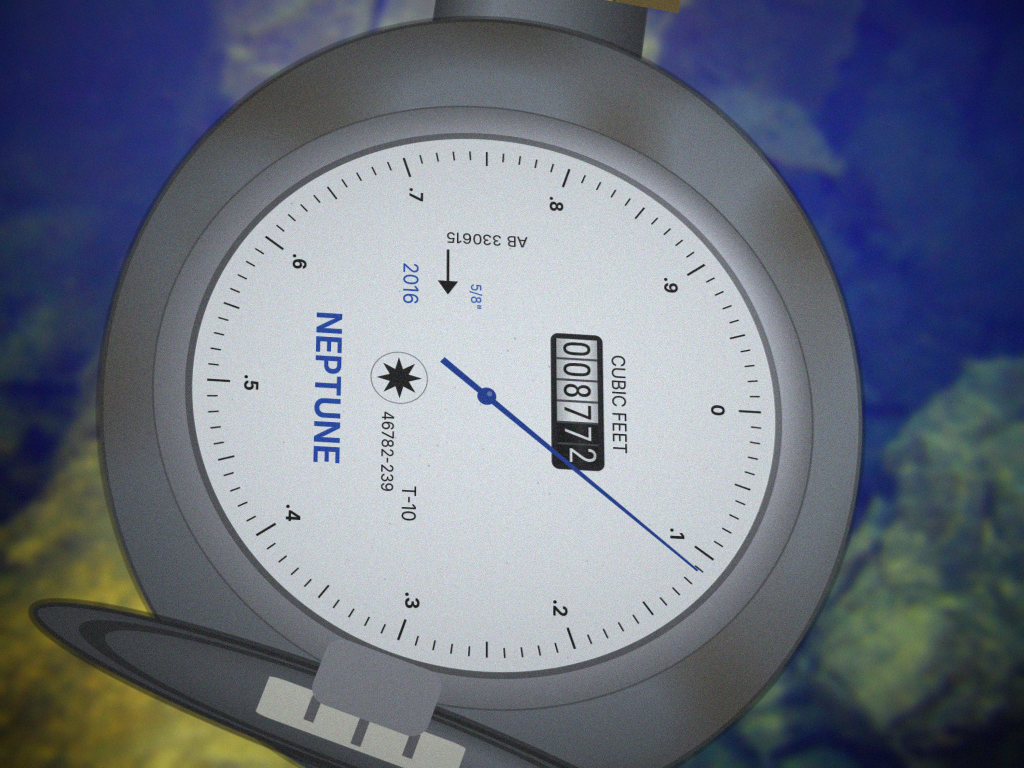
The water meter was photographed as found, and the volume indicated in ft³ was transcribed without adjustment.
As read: 8772.11 ft³
